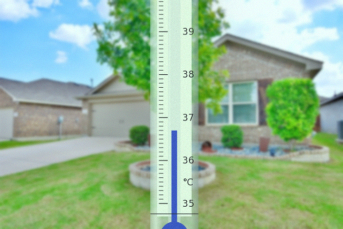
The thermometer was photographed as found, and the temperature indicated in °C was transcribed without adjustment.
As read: 36.7 °C
